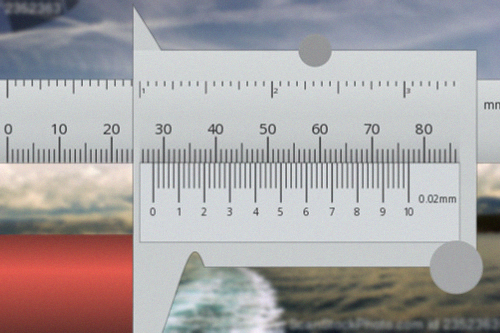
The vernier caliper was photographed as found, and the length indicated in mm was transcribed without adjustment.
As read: 28.0 mm
